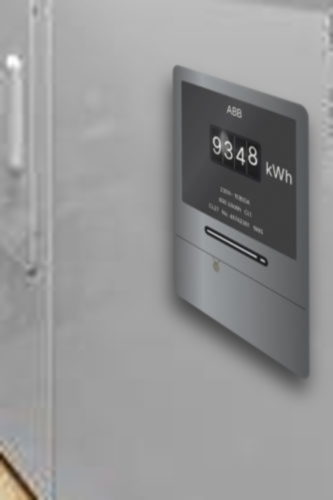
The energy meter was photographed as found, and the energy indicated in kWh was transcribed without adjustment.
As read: 9348 kWh
